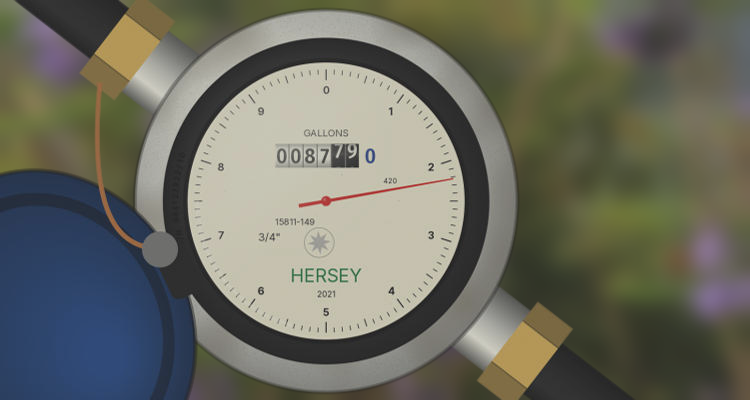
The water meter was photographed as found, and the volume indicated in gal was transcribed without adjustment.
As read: 87792.2 gal
